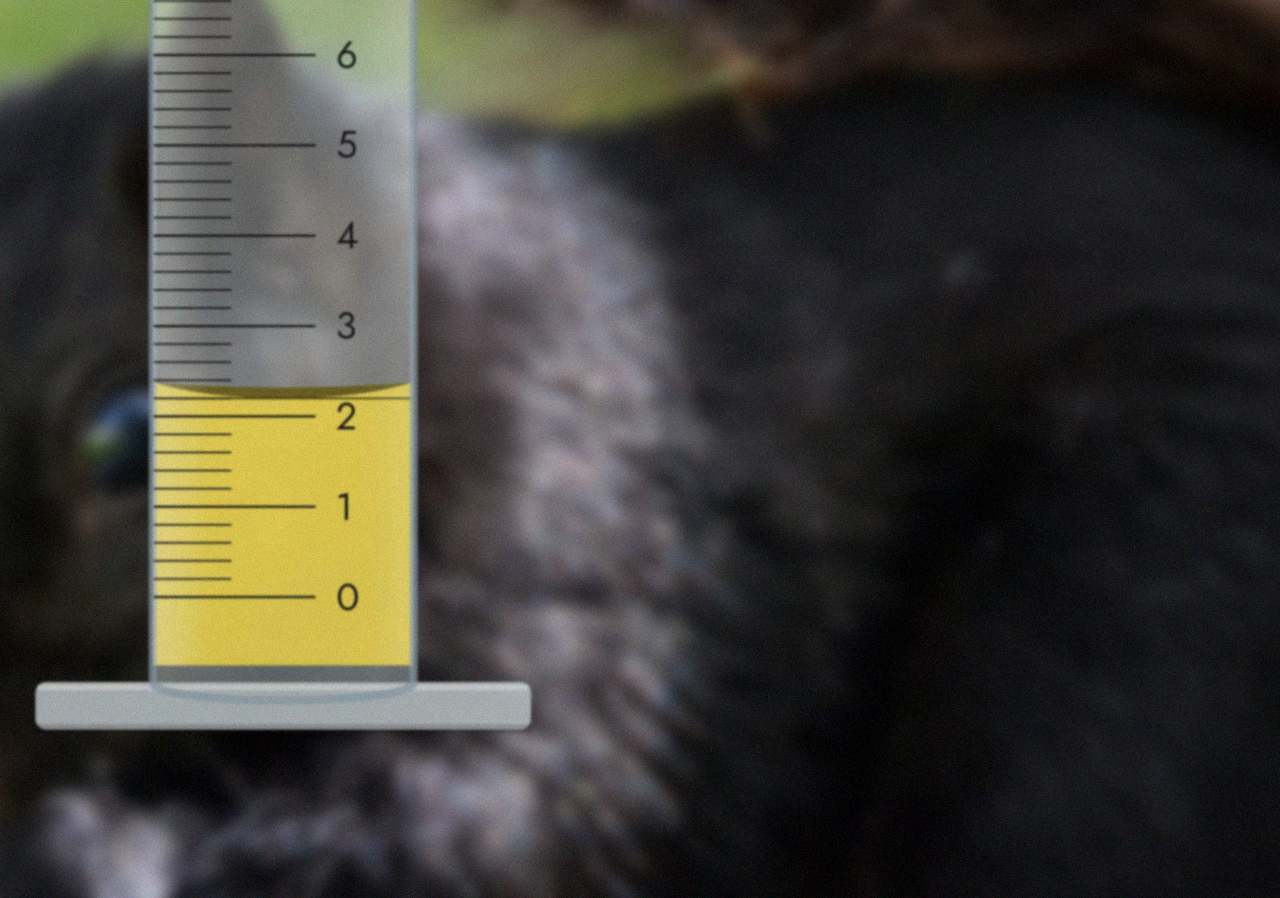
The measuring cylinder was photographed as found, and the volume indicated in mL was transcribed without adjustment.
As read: 2.2 mL
